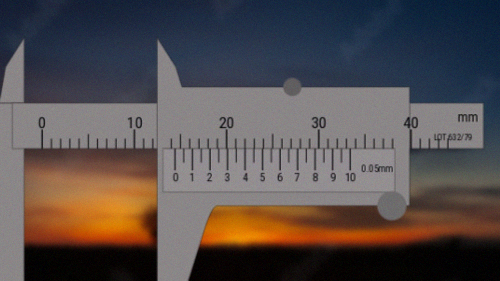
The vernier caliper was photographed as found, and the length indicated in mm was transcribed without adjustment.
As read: 14.4 mm
